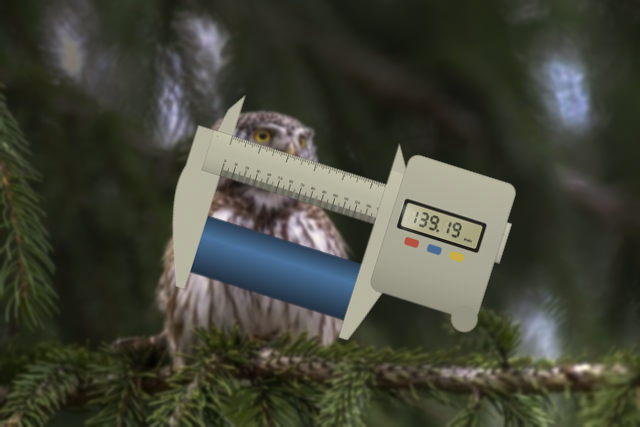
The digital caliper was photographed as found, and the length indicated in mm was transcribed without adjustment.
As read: 139.19 mm
